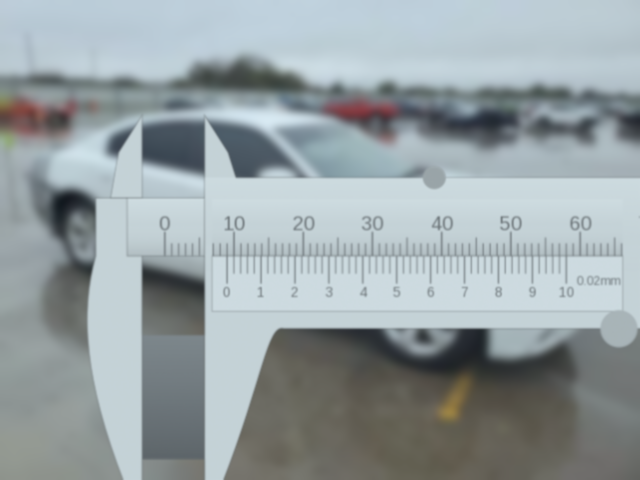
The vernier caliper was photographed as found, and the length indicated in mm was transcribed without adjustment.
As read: 9.0 mm
